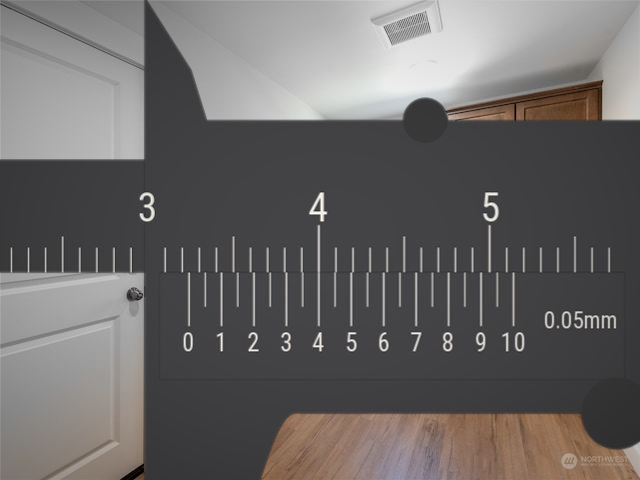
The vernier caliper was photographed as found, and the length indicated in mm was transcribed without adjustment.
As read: 32.4 mm
